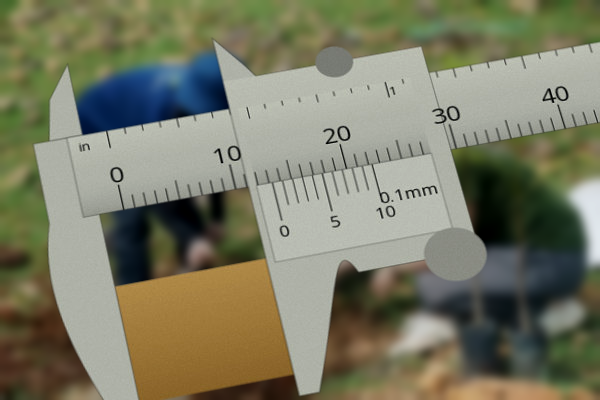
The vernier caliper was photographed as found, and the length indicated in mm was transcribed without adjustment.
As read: 13.3 mm
